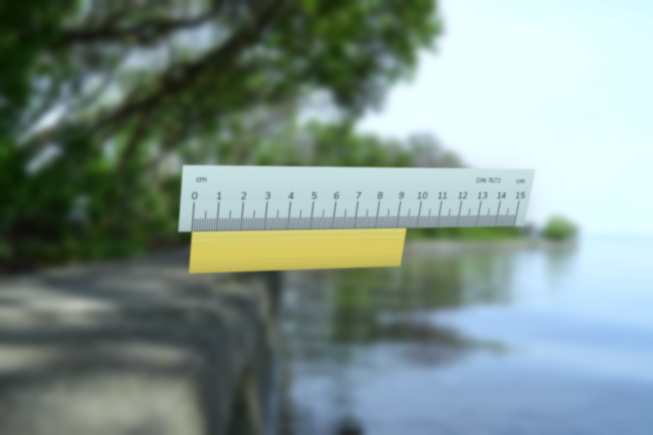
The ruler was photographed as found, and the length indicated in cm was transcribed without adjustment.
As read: 9.5 cm
